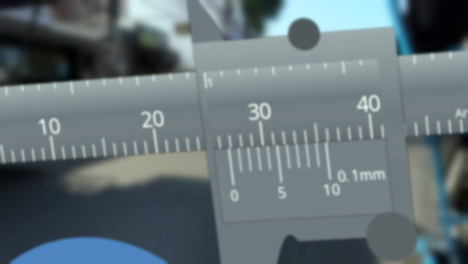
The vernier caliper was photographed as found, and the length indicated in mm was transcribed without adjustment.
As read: 26.8 mm
